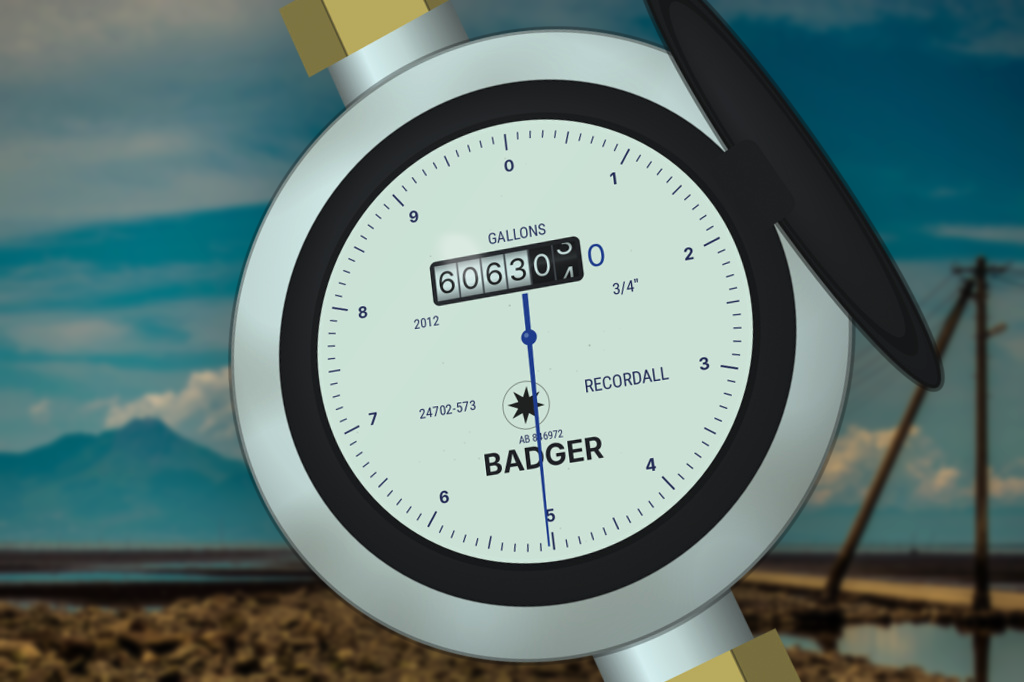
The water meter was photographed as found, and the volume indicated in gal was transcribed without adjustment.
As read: 6063035.0 gal
